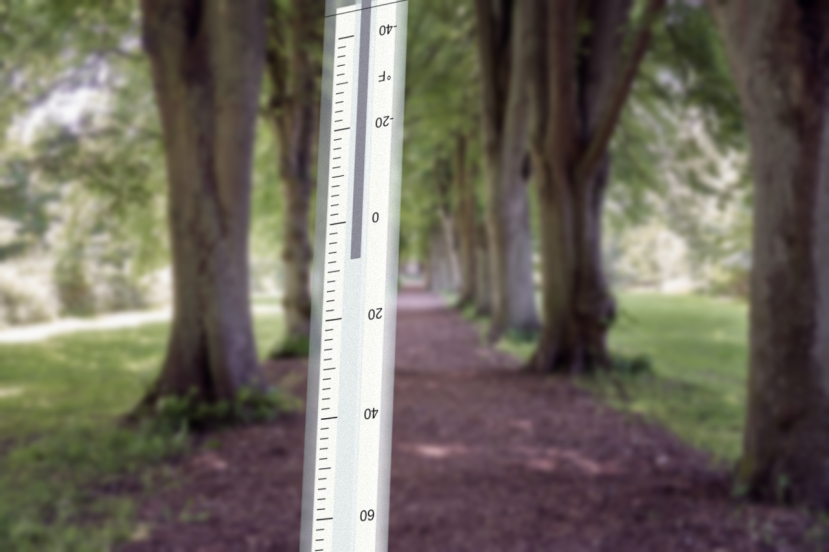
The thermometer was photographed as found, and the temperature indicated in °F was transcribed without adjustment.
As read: 8 °F
